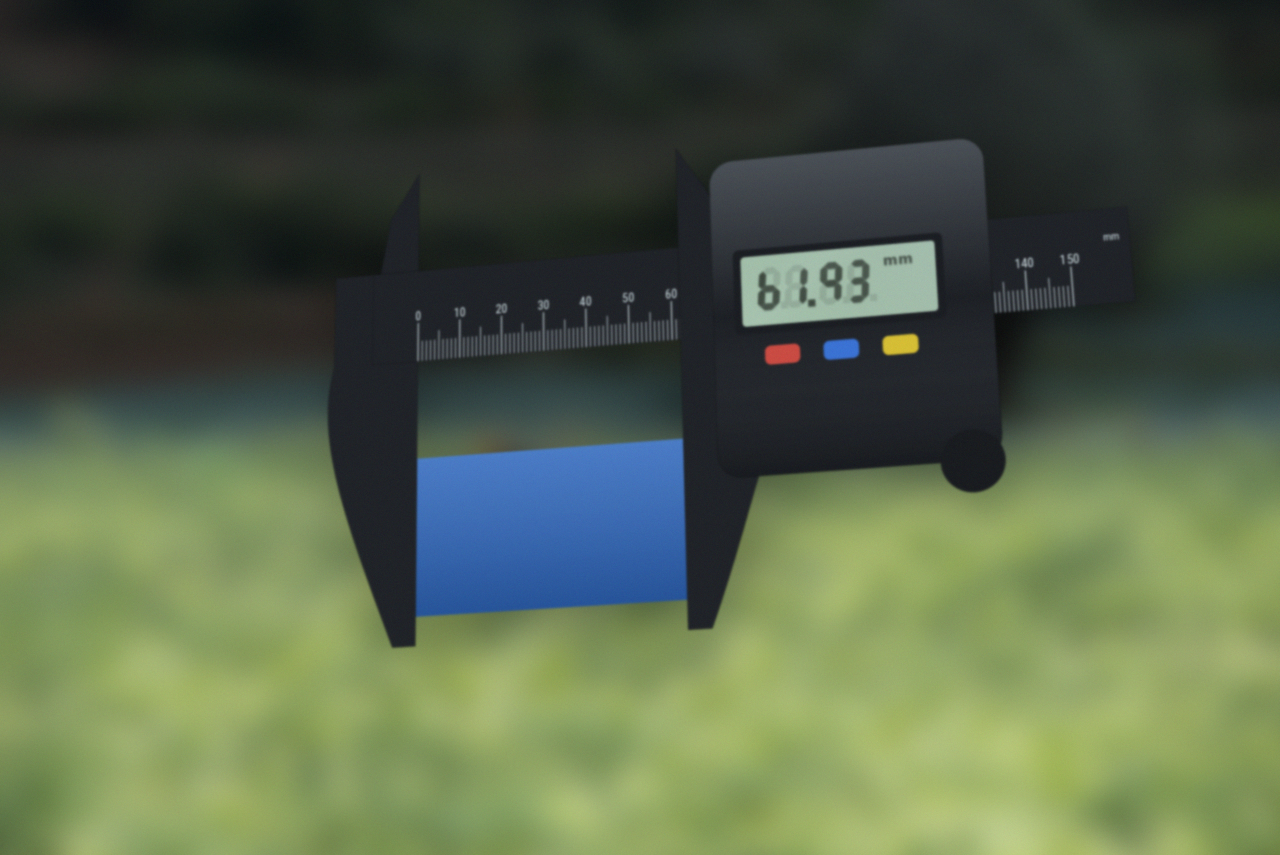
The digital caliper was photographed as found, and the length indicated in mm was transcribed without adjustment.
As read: 61.93 mm
